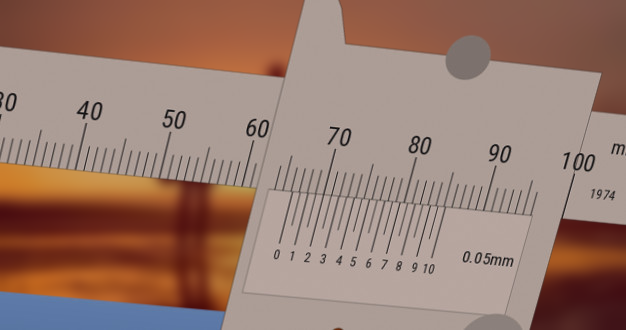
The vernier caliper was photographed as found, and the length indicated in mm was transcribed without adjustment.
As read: 66.2 mm
